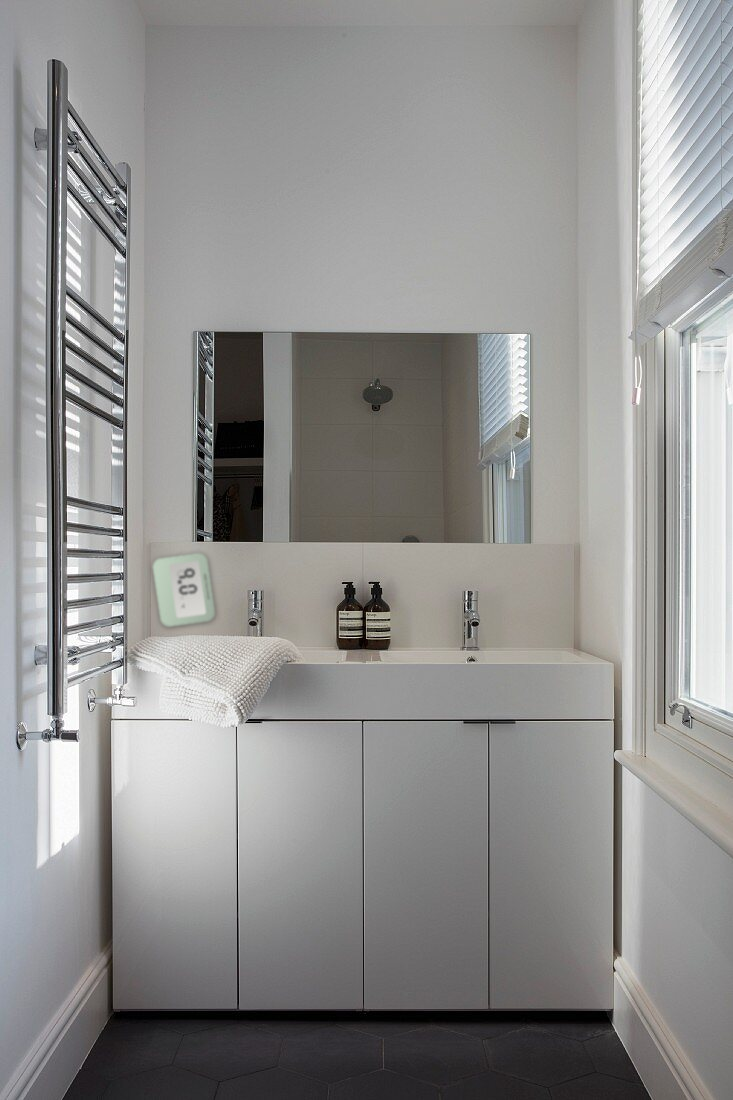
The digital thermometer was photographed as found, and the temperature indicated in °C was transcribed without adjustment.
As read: 9.0 °C
